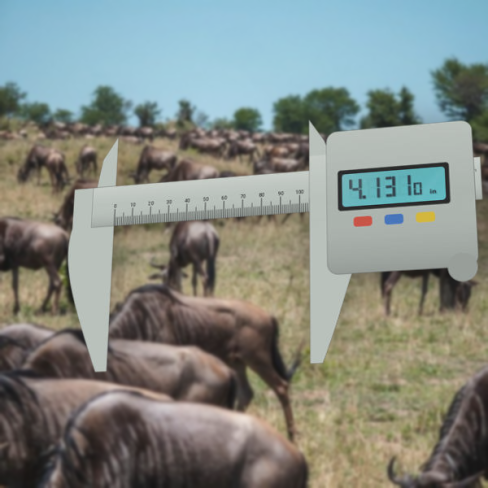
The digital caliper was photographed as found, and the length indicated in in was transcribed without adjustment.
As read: 4.1310 in
